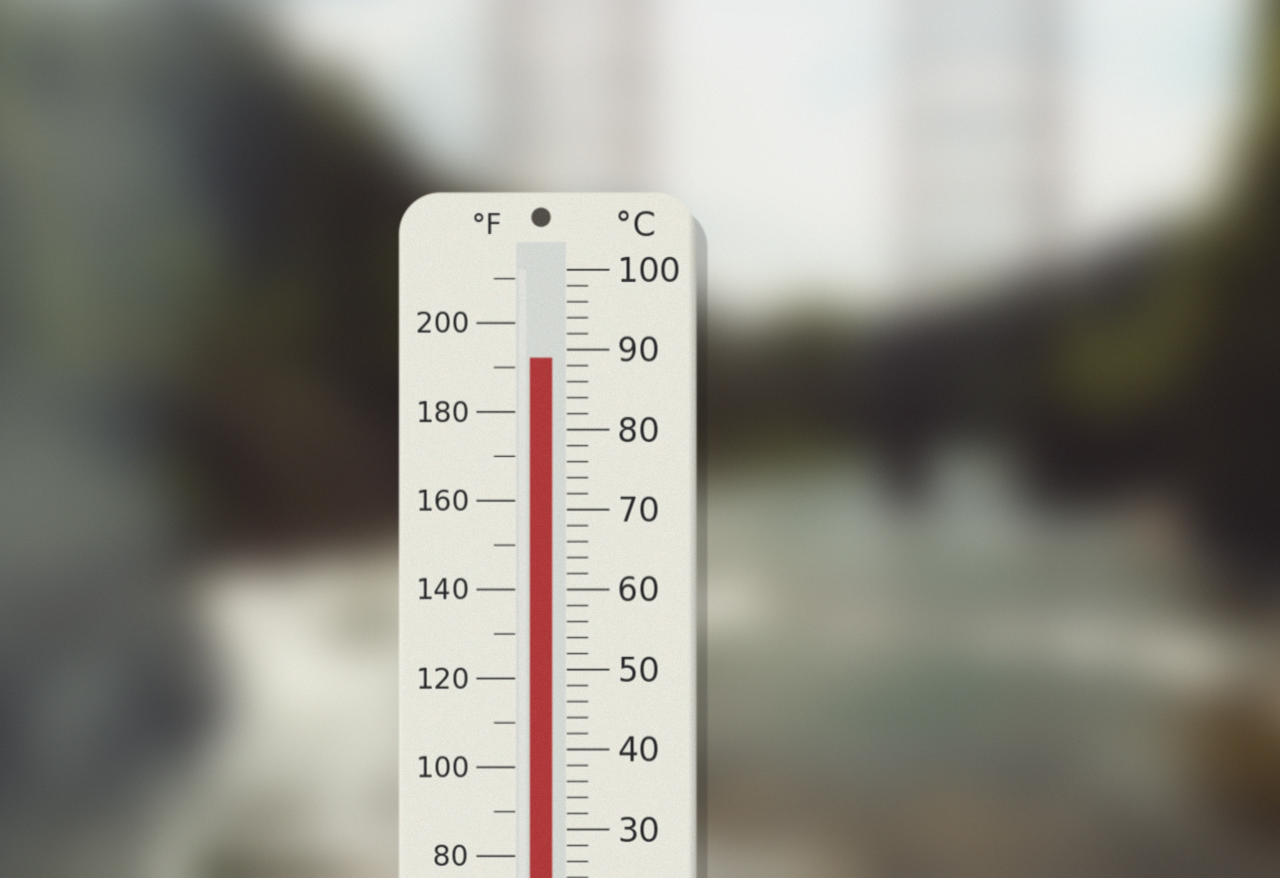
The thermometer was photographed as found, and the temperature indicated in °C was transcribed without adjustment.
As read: 89 °C
